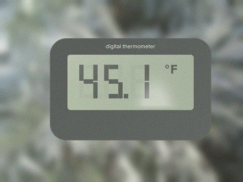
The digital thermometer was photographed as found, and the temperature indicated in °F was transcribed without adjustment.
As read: 45.1 °F
